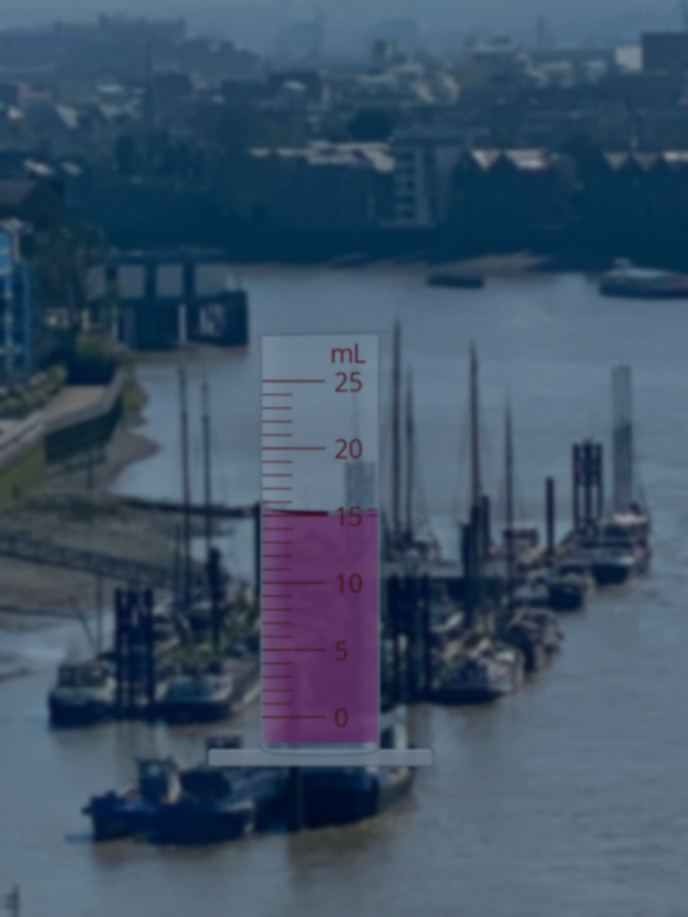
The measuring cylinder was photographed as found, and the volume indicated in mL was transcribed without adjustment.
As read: 15 mL
